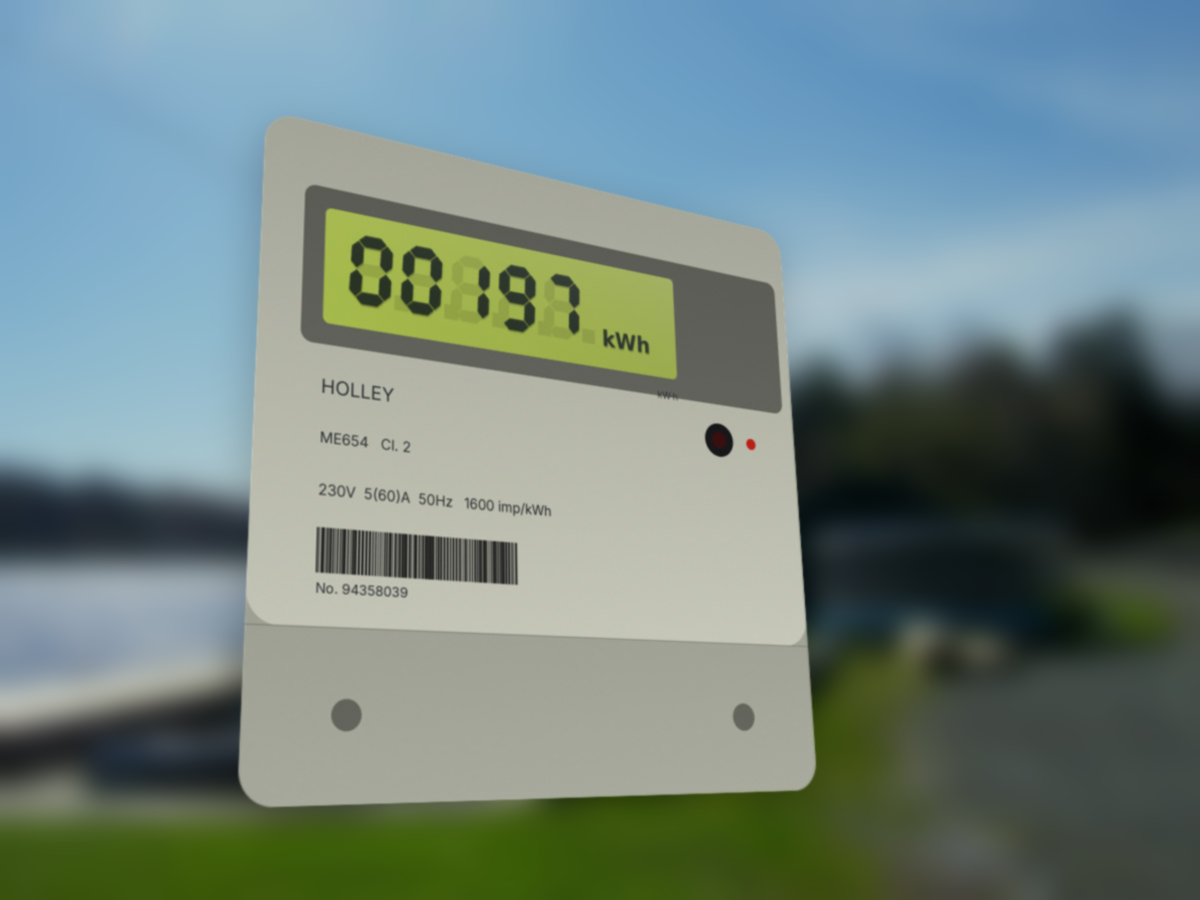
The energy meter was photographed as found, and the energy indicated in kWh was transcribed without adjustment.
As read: 197 kWh
